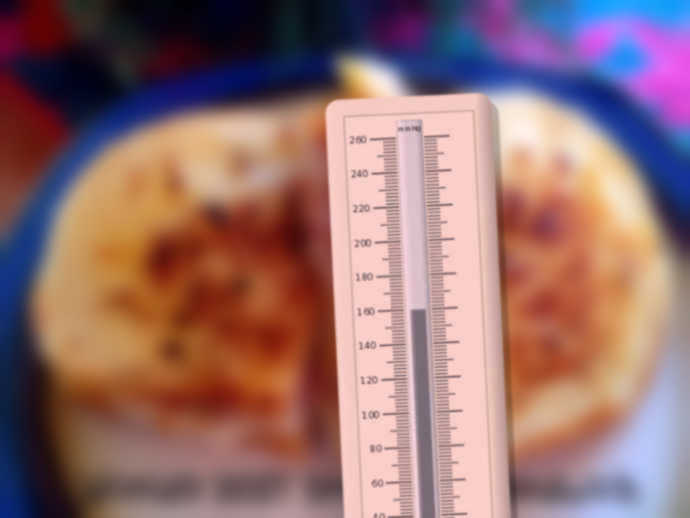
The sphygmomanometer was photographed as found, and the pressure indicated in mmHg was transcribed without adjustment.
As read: 160 mmHg
